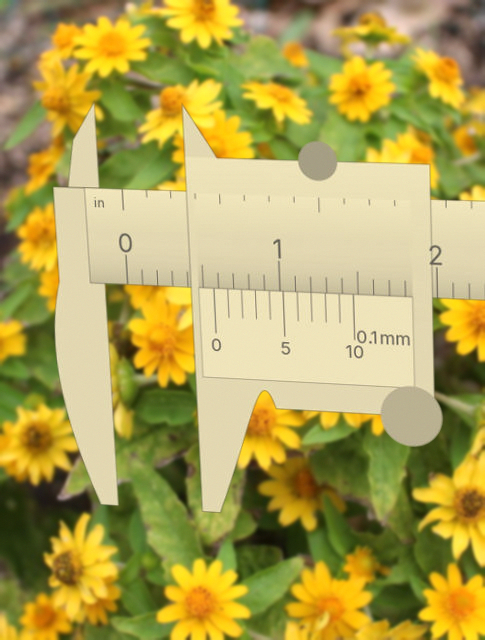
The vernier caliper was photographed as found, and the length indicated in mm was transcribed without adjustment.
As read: 5.7 mm
